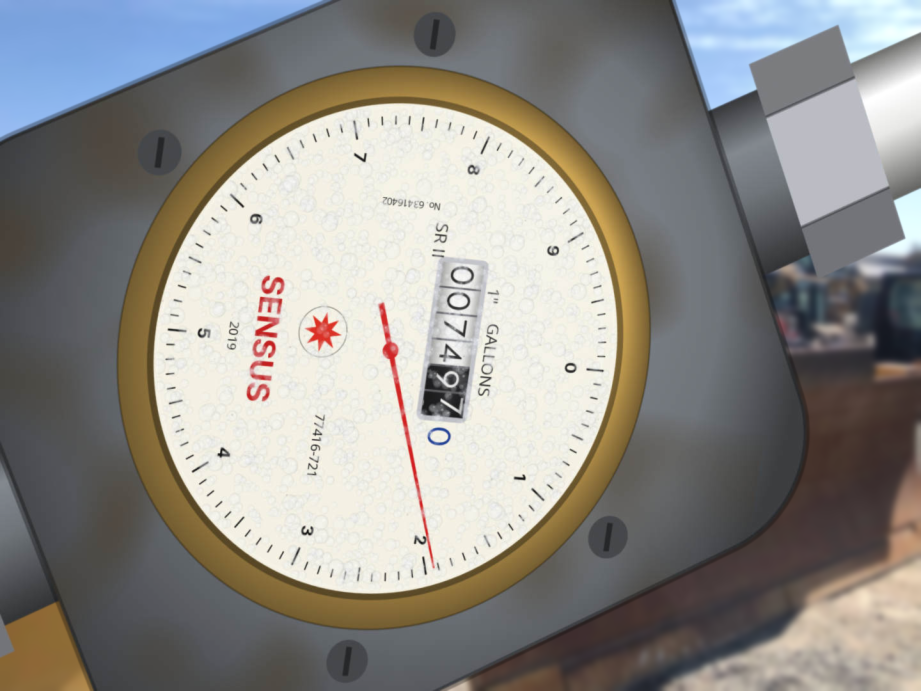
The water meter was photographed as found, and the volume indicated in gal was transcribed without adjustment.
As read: 74971.9 gal
